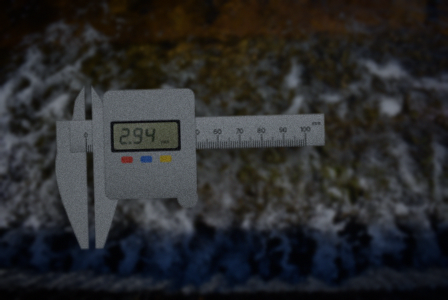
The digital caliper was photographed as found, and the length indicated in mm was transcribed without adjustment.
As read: 2.94 mm
